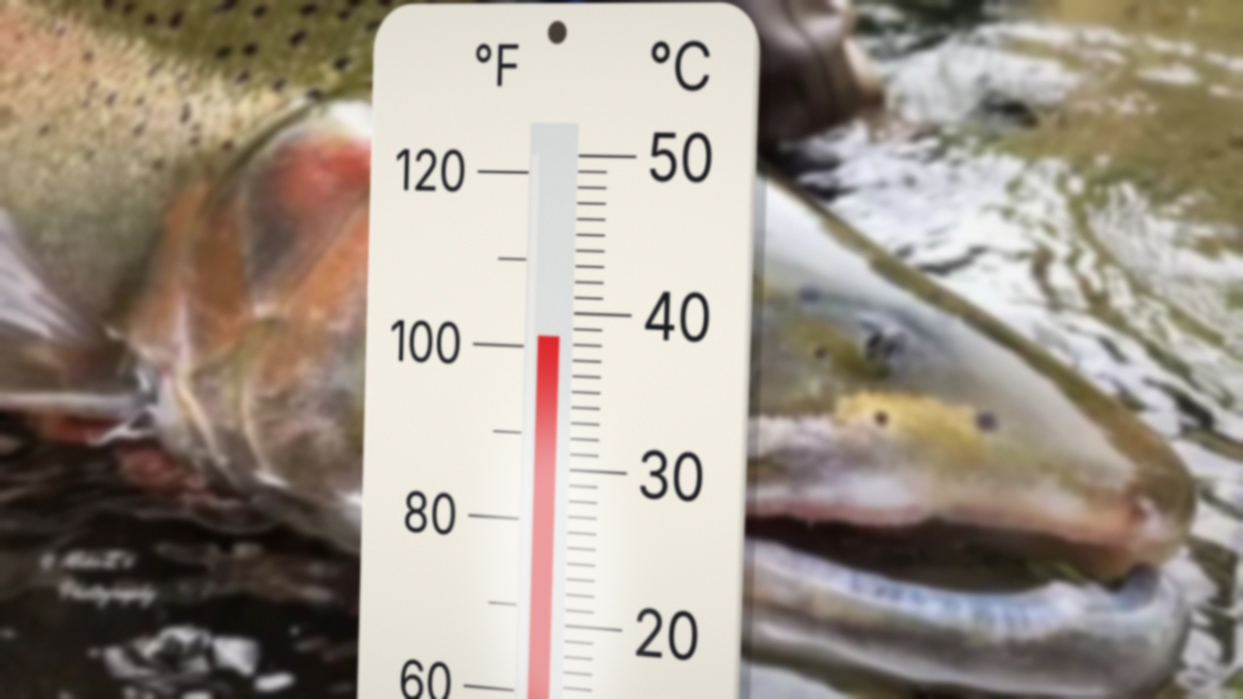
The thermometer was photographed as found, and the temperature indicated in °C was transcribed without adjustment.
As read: 38.5 °C
